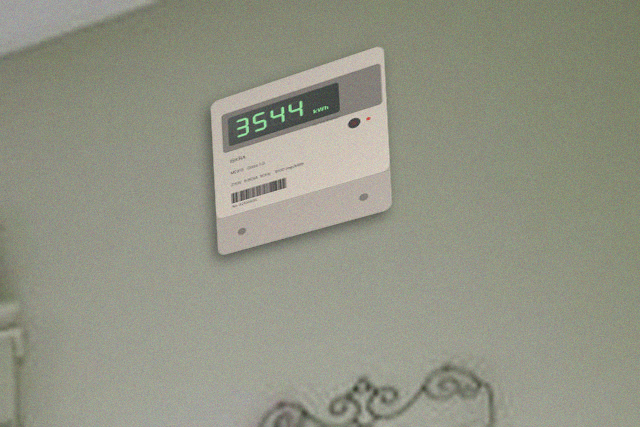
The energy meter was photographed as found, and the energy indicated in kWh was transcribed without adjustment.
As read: 3544 kWh
